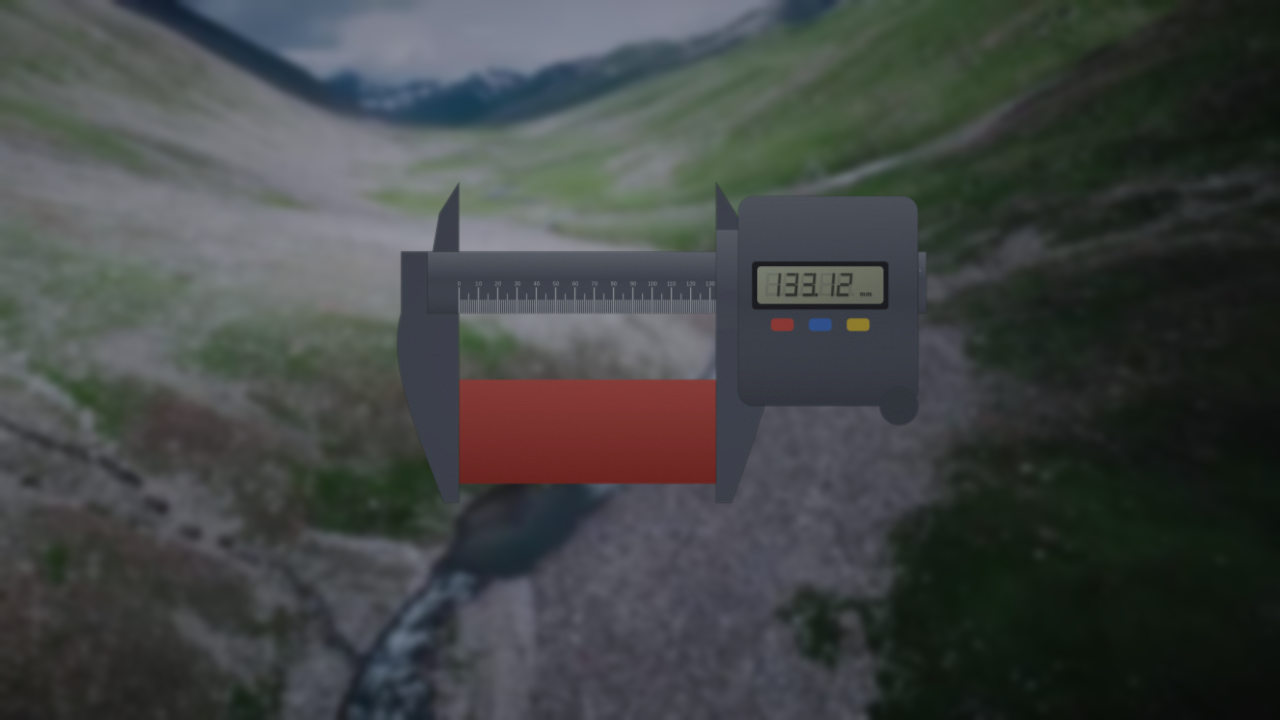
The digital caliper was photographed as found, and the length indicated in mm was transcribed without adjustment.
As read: 133.12 mm
